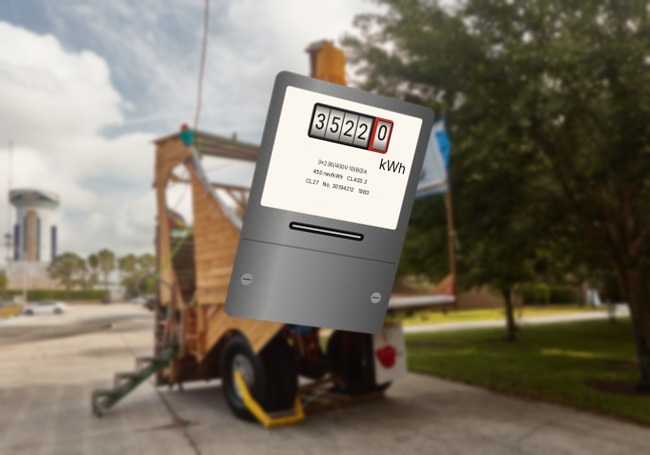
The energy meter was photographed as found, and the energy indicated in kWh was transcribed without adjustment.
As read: 3522.0 kWh
